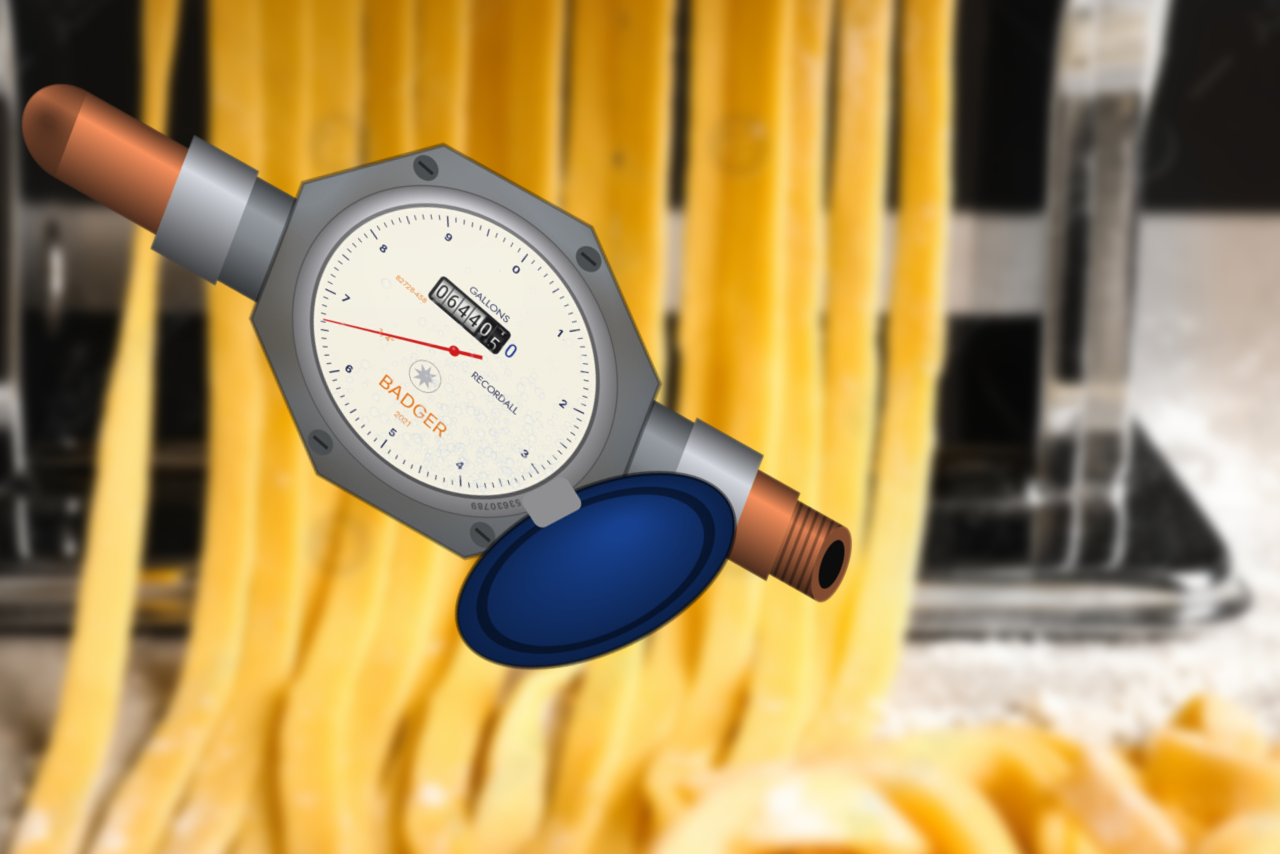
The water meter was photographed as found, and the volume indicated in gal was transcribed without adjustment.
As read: 644046.6 gal
